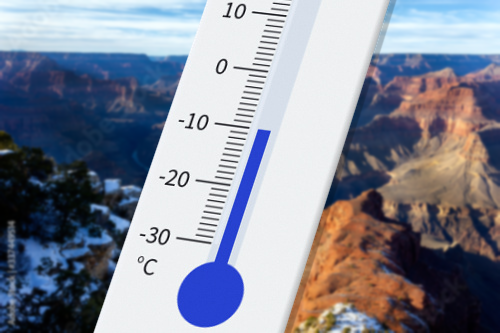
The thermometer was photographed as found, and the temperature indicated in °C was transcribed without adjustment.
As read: -10 °C
